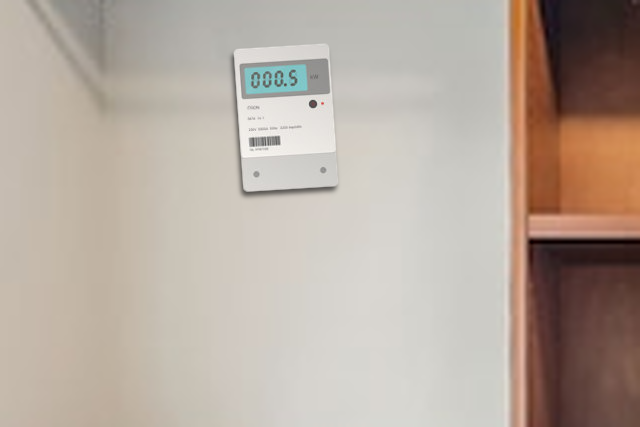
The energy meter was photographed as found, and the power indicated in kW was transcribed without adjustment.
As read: 0.5 kW
